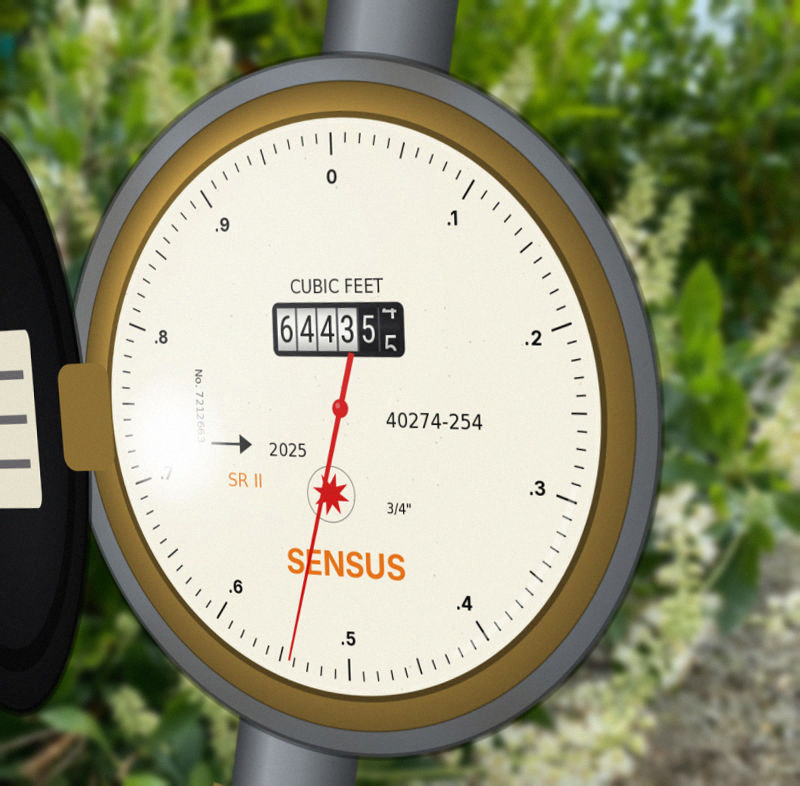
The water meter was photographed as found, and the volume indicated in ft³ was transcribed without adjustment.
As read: 644354.54 ft³
